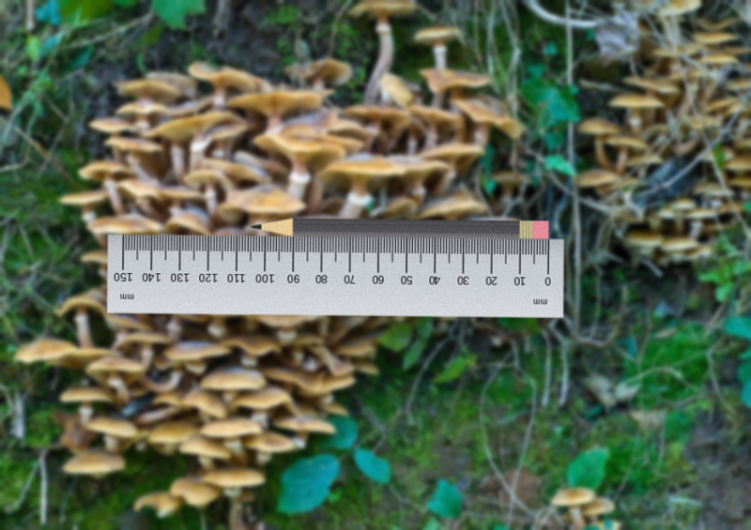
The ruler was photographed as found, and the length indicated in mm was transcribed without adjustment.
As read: 105 mm
